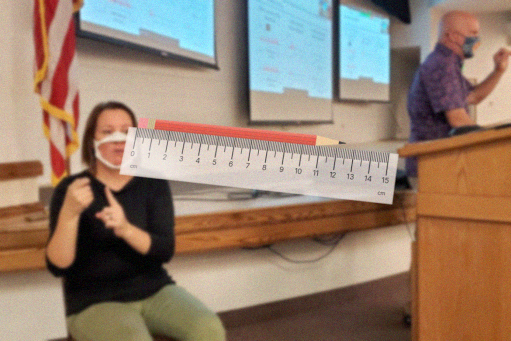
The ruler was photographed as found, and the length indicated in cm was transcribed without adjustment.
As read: 12.5 cm
